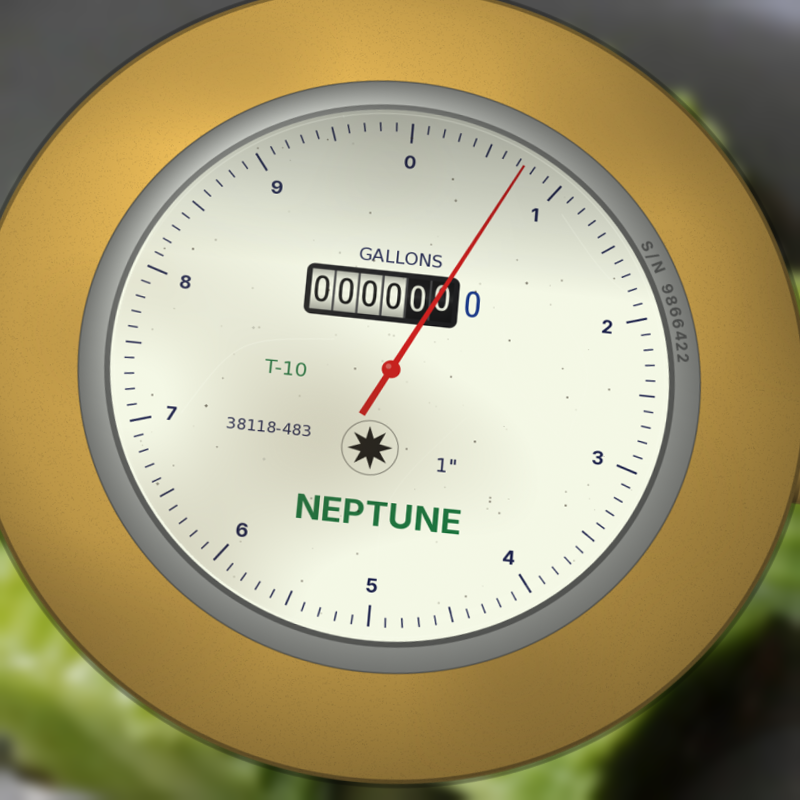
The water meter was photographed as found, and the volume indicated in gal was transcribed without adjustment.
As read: 0.7 gal
